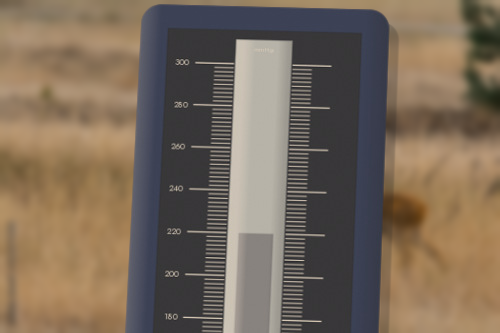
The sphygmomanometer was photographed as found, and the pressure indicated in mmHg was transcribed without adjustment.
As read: 220 mmHg
